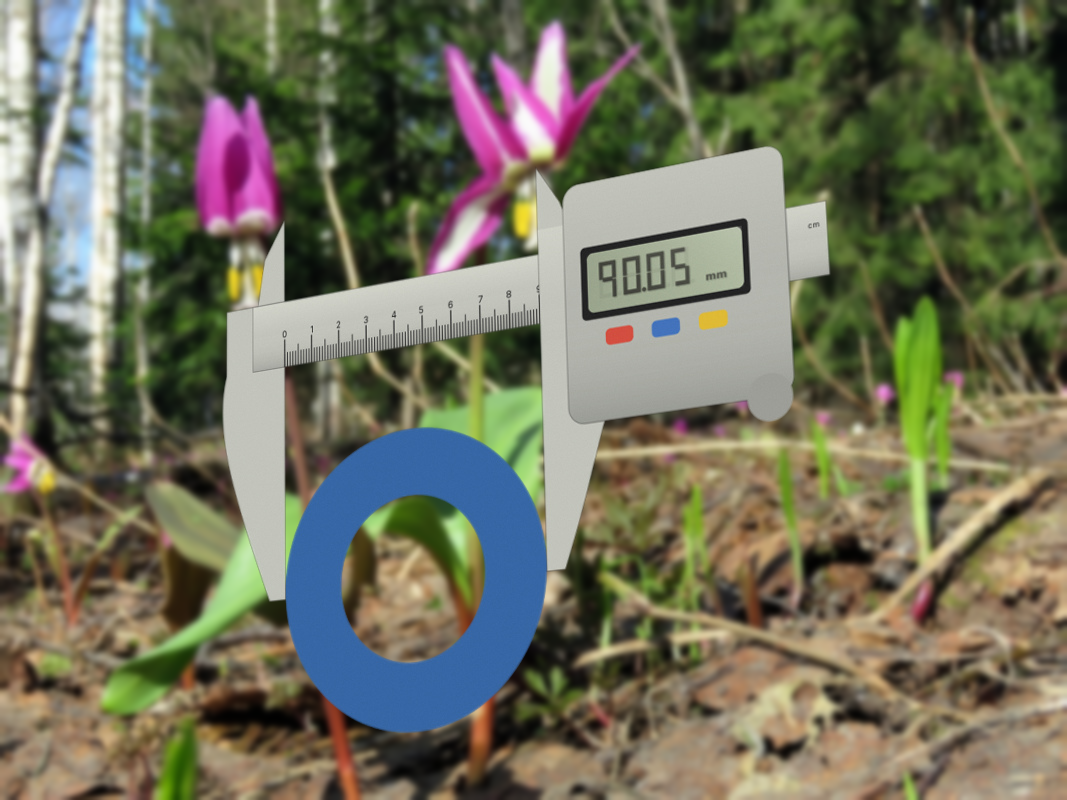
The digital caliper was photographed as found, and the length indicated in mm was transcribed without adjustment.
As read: 90.05 mm
